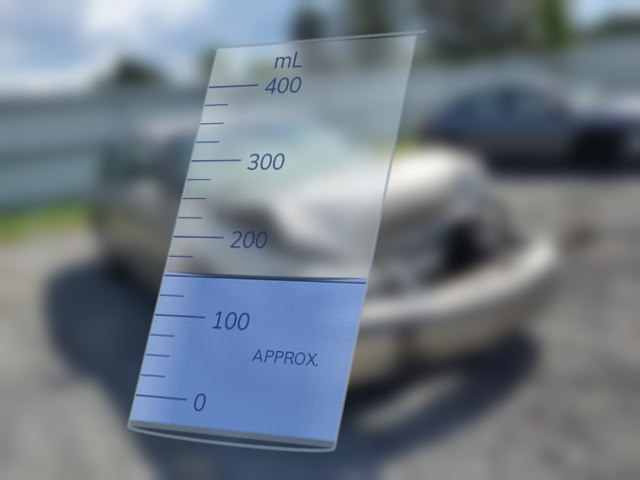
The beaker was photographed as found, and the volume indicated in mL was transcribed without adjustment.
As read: 150 mL
